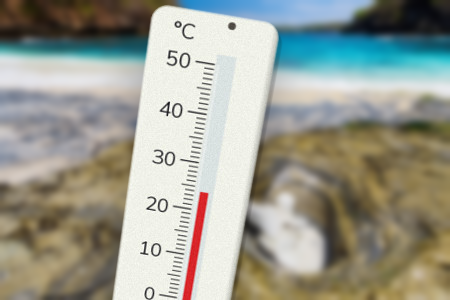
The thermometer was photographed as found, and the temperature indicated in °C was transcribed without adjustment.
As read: 24 °C
